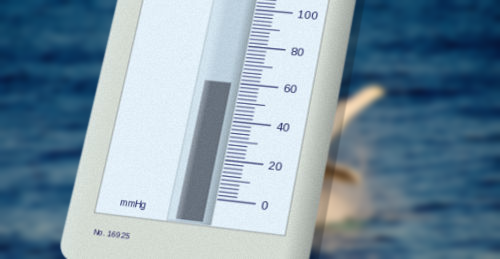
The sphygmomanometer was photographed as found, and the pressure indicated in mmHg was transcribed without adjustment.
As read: 60 mmHg
